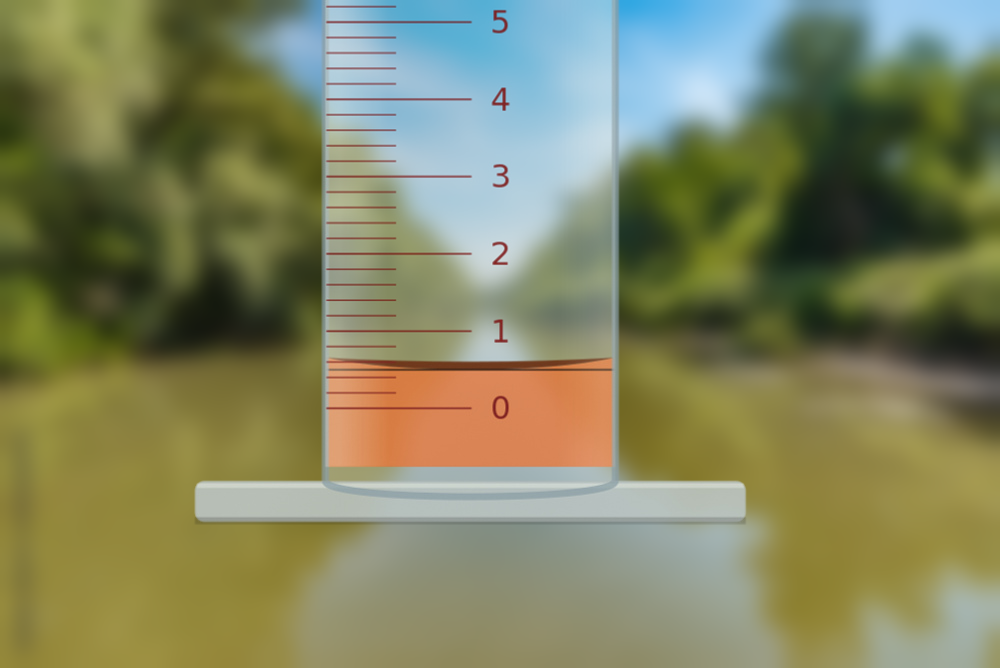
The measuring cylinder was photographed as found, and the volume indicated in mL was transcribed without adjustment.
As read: 0.5 mL
